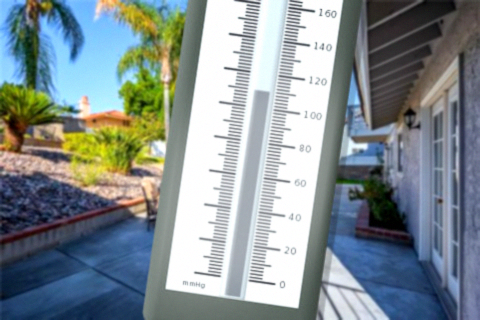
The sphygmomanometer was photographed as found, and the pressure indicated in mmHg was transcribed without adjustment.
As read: 110 mmHg
